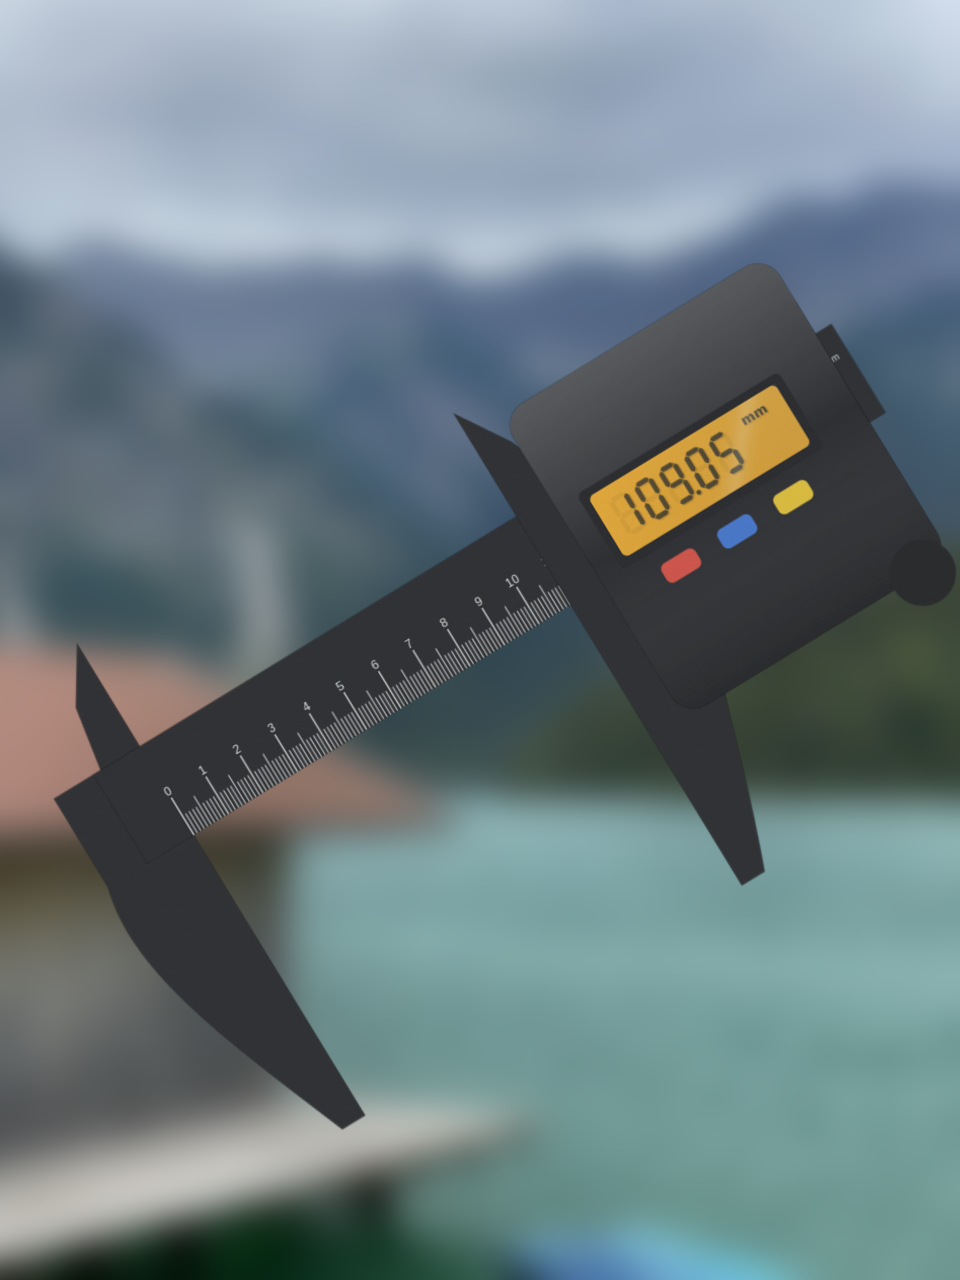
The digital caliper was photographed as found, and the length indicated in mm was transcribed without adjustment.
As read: 109.05 mm
